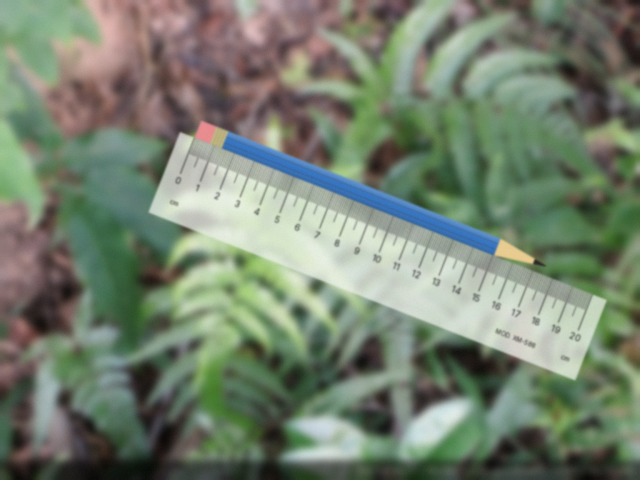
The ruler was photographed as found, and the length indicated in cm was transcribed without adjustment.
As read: 17.5 cm
